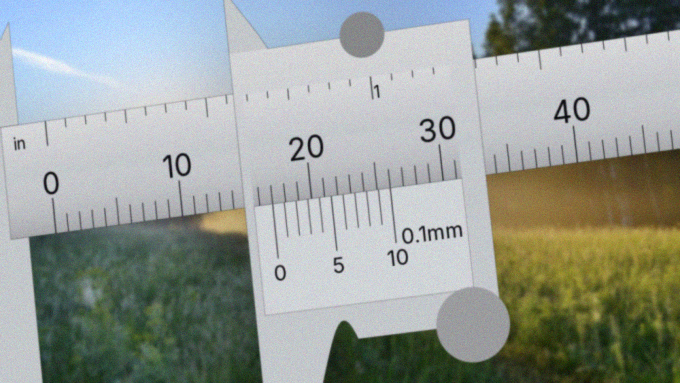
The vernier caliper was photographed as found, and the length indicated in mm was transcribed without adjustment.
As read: 17.0 mm
